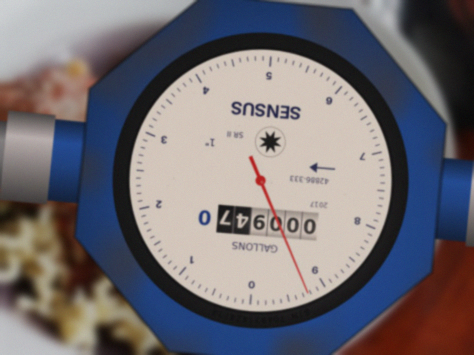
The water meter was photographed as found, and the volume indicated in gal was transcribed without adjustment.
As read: 9469.2 gal
